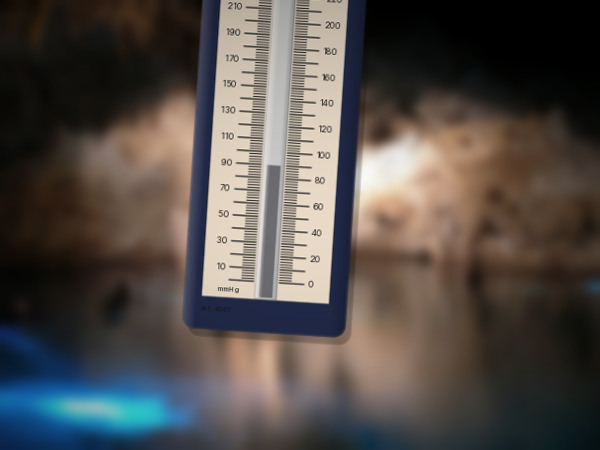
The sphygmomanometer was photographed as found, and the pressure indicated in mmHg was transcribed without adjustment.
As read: 90 mmHg
